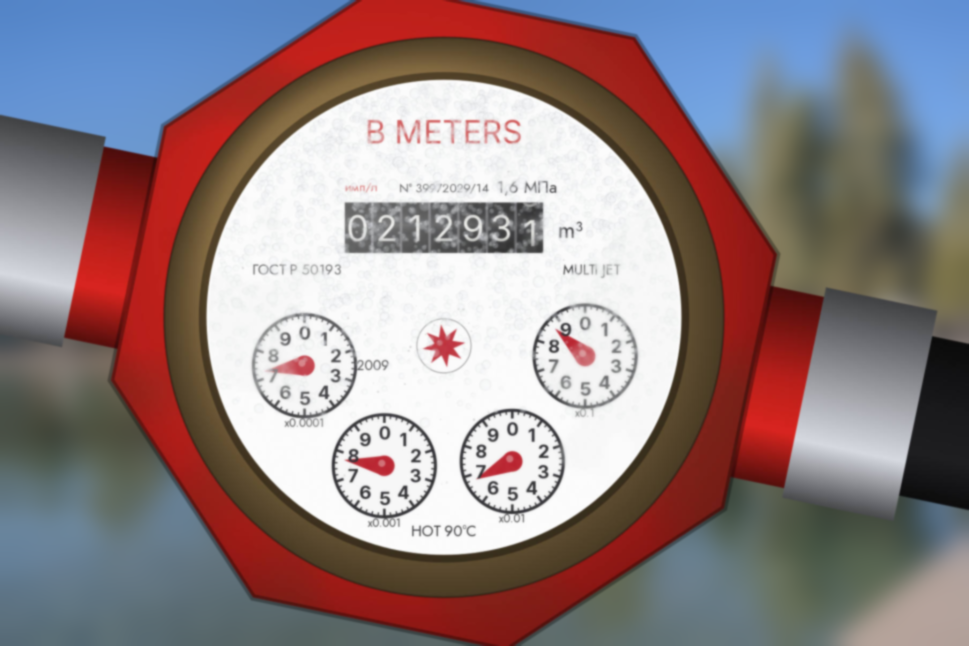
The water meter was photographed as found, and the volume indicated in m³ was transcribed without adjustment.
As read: 212930.8677 m³
